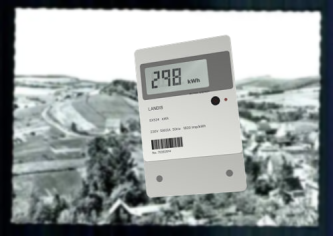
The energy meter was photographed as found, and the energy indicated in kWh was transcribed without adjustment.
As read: 298 kWh
